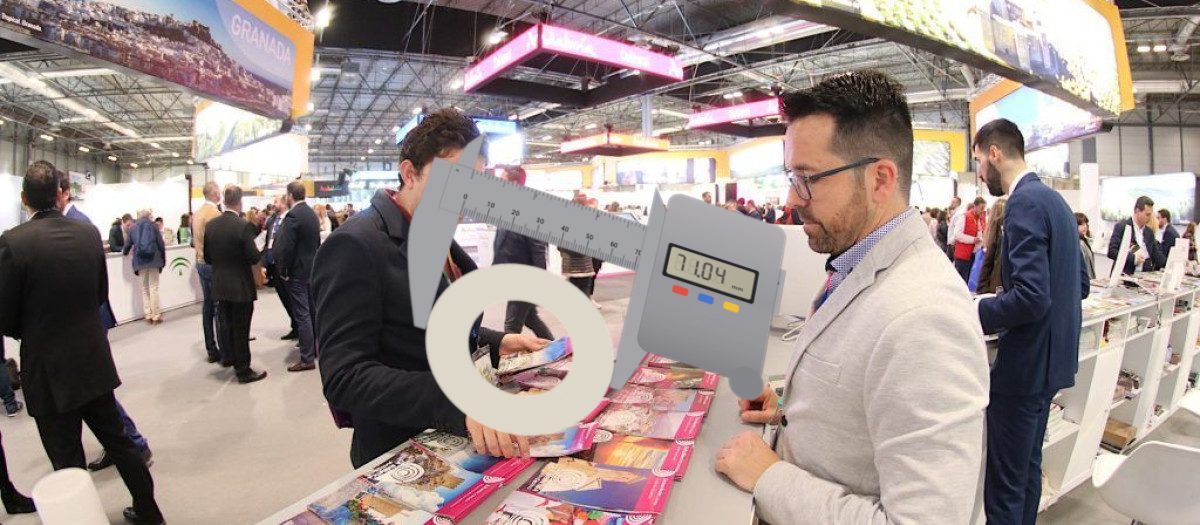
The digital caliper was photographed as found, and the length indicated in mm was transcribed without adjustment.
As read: 71.04 mm
